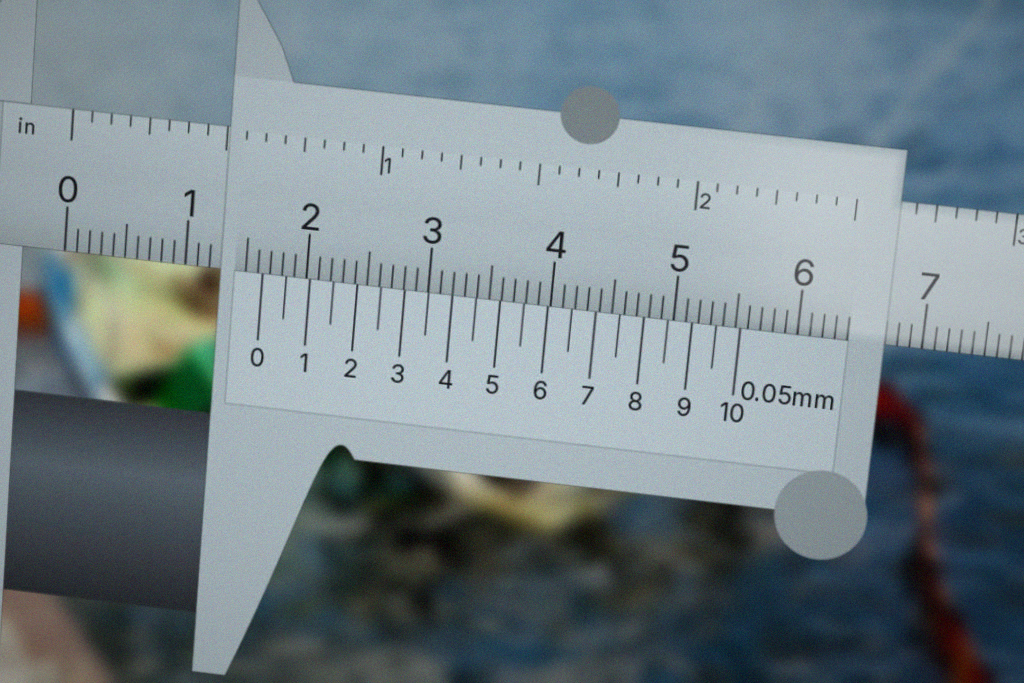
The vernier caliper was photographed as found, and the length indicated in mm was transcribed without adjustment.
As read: 16.4 mm
